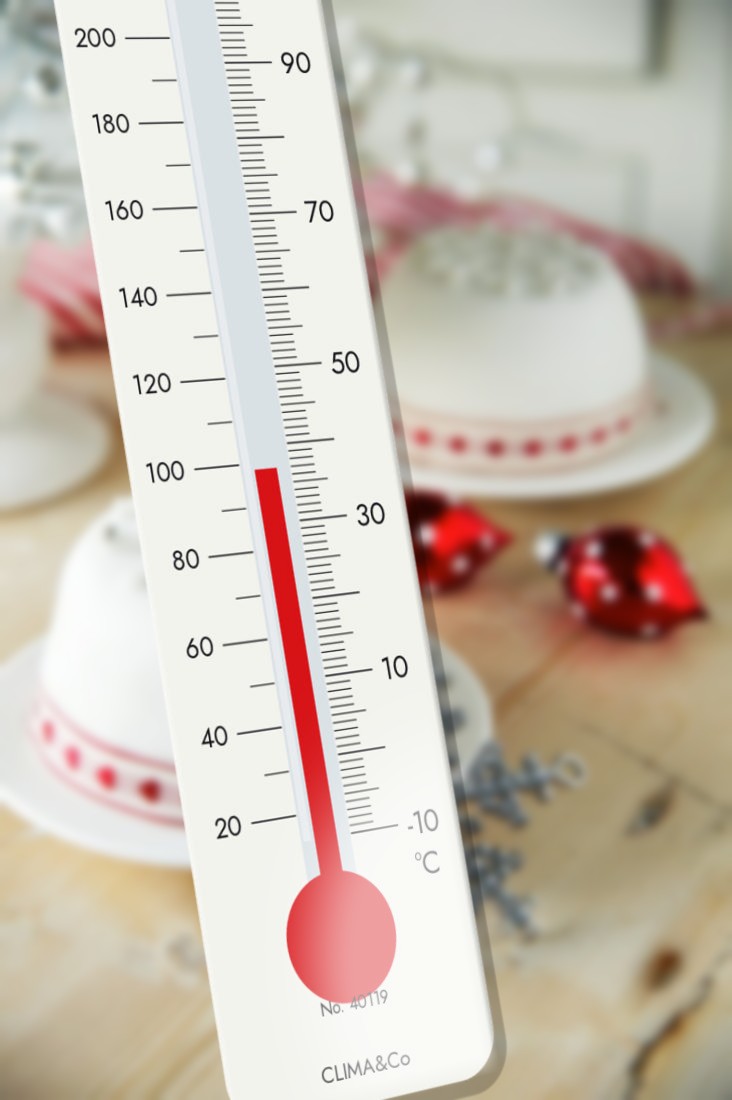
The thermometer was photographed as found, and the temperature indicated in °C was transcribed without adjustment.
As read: 37 °C
